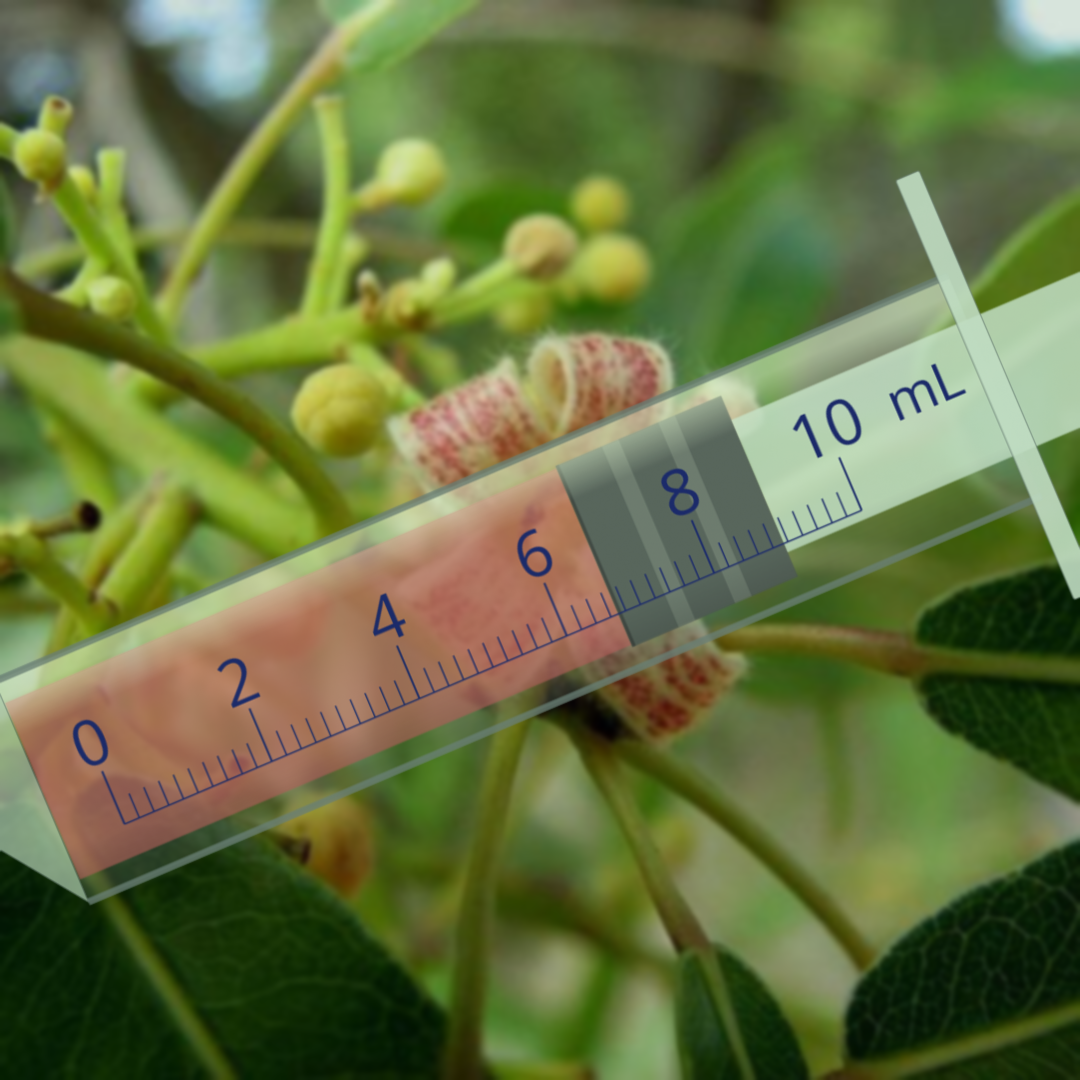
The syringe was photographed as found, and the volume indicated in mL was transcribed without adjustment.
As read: 6.7 mL
